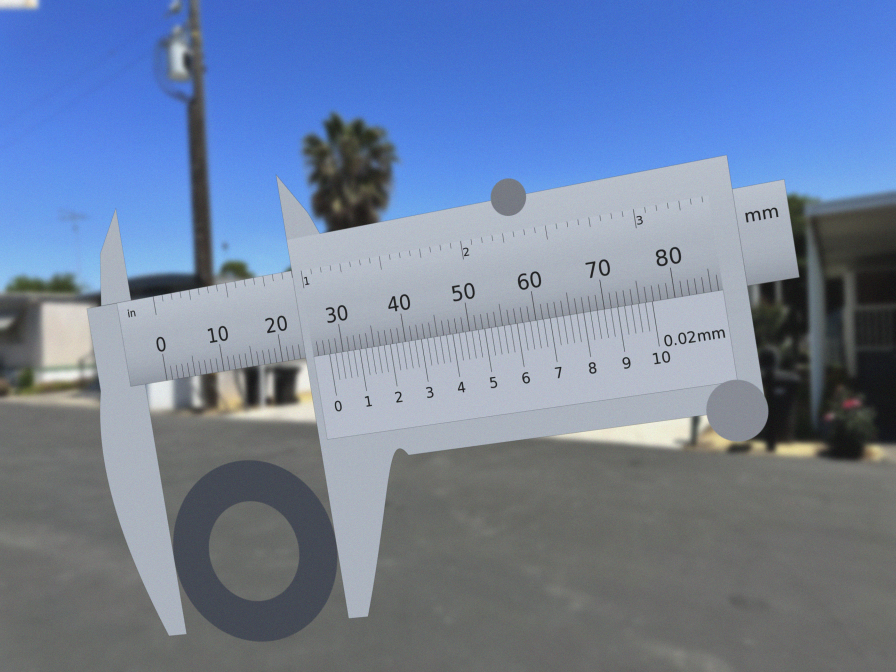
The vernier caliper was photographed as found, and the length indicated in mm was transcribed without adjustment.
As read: 27.8 mm
